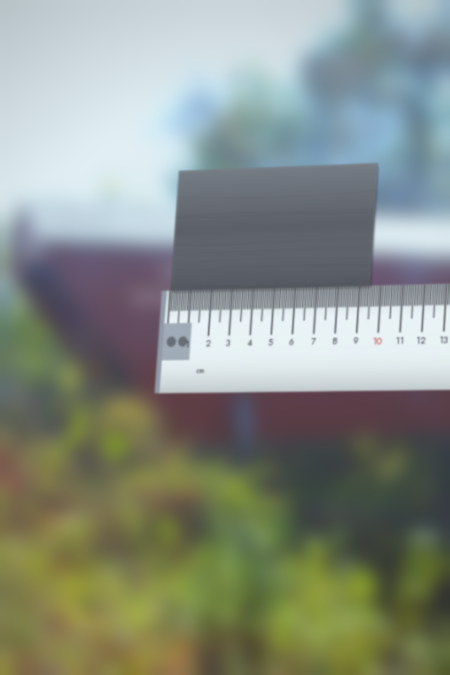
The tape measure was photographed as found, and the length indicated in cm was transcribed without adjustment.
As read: 9.5 cm
